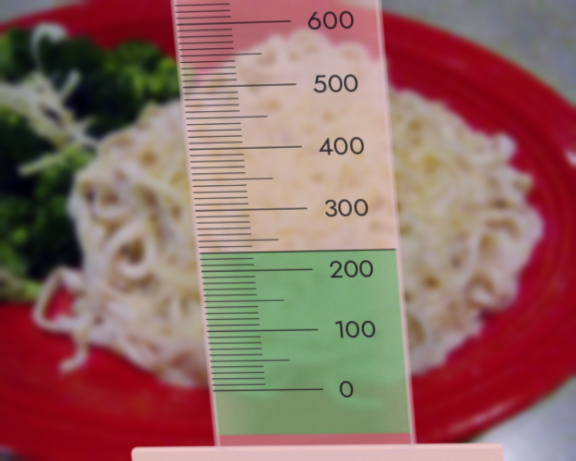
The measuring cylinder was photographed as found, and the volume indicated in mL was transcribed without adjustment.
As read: 230 mL
